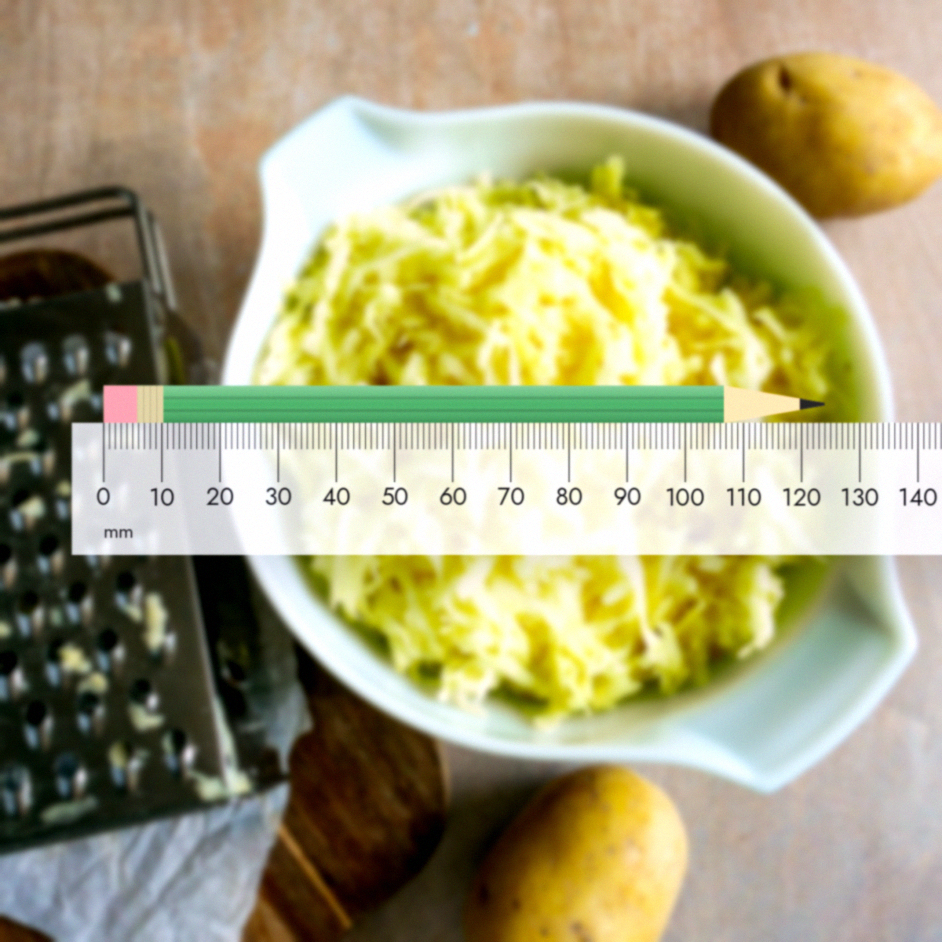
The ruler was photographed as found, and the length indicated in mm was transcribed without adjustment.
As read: 124 mm
